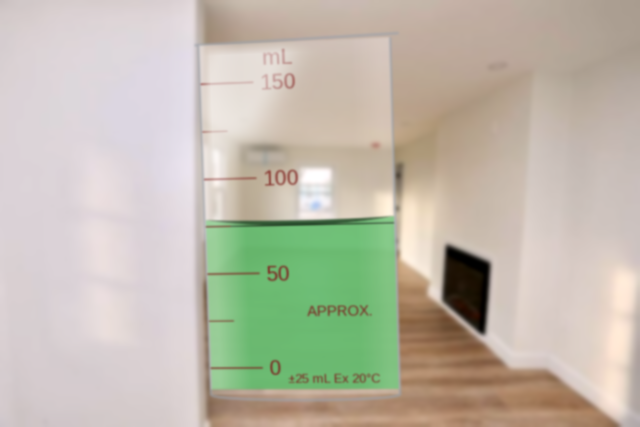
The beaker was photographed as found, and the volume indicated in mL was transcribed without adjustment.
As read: 75 mL
